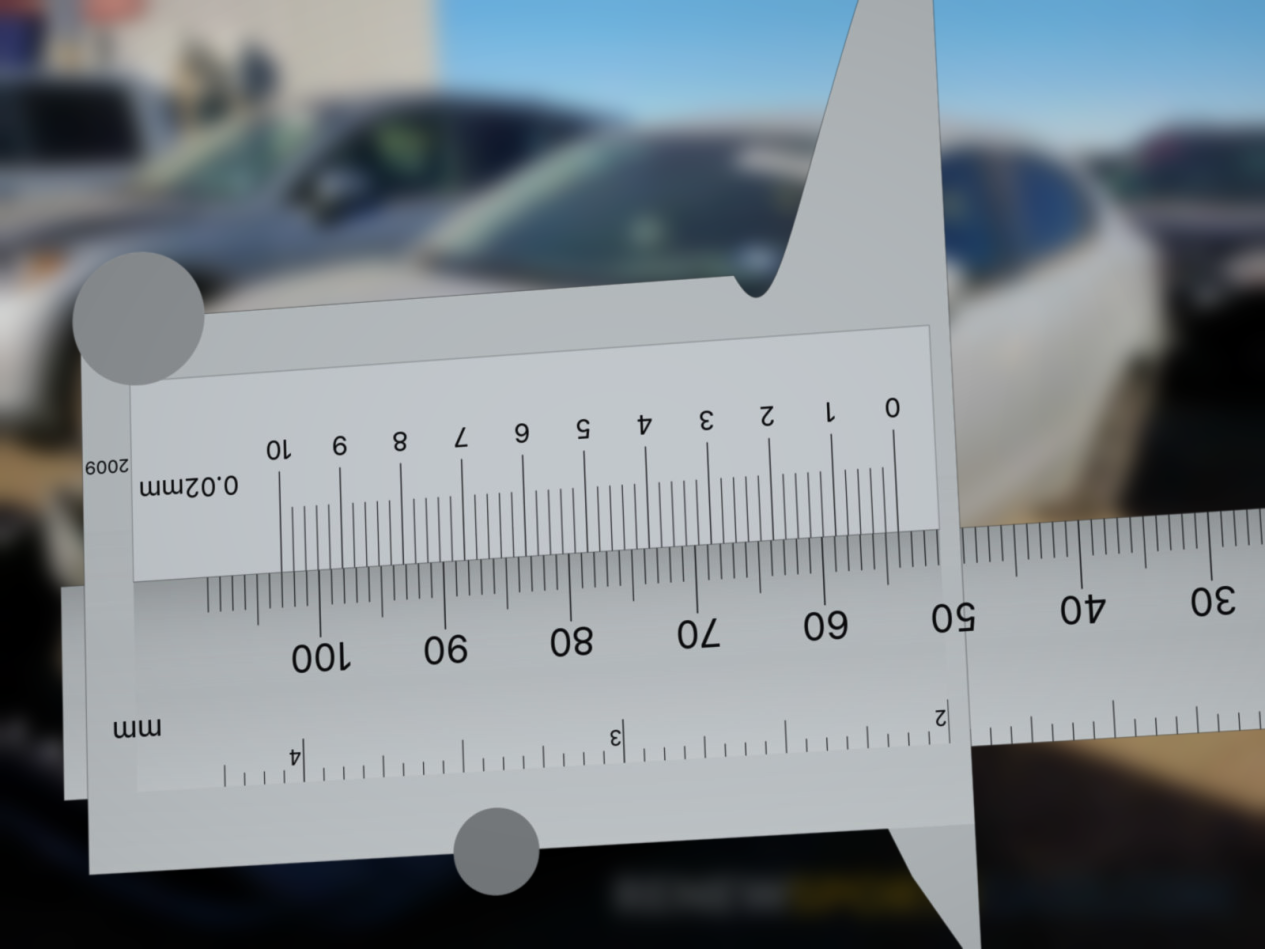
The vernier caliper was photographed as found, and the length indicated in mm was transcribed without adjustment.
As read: 54.0 mm
